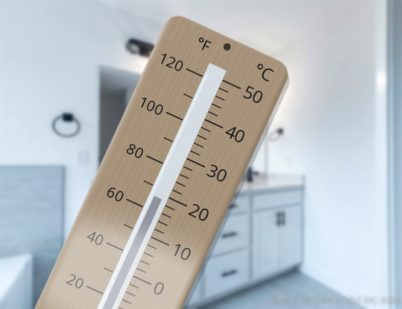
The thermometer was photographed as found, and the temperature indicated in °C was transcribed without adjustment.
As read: 19 °C
